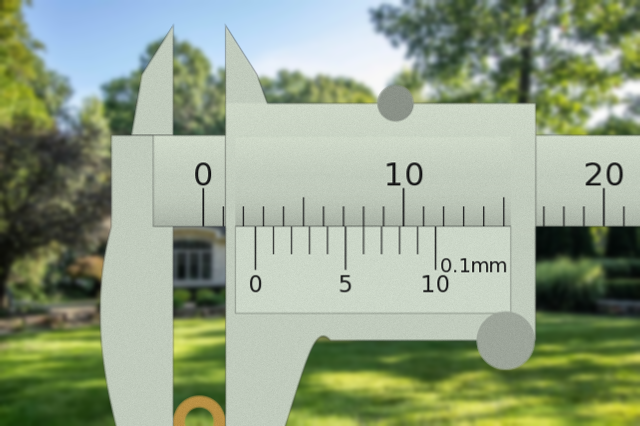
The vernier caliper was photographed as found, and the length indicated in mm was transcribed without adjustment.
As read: 2.6 mm
